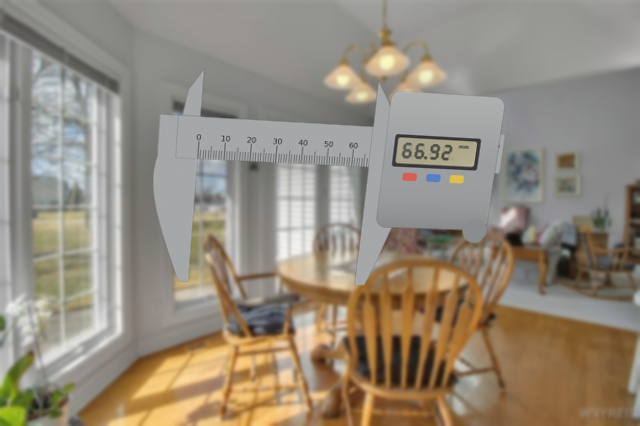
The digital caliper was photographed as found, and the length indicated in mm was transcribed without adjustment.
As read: 66.92 mm
